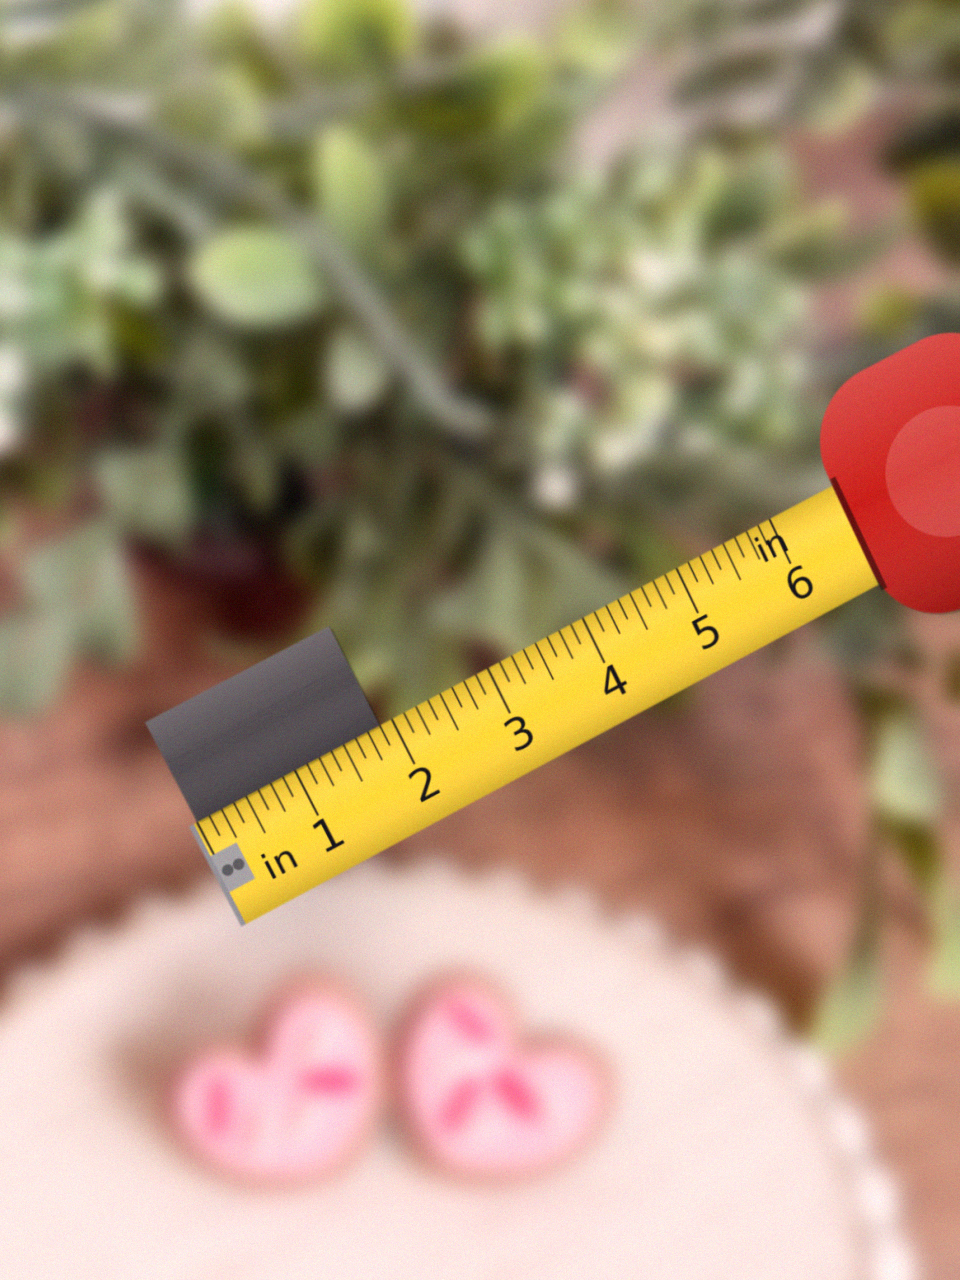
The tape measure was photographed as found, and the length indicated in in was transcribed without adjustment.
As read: 1.875 in
